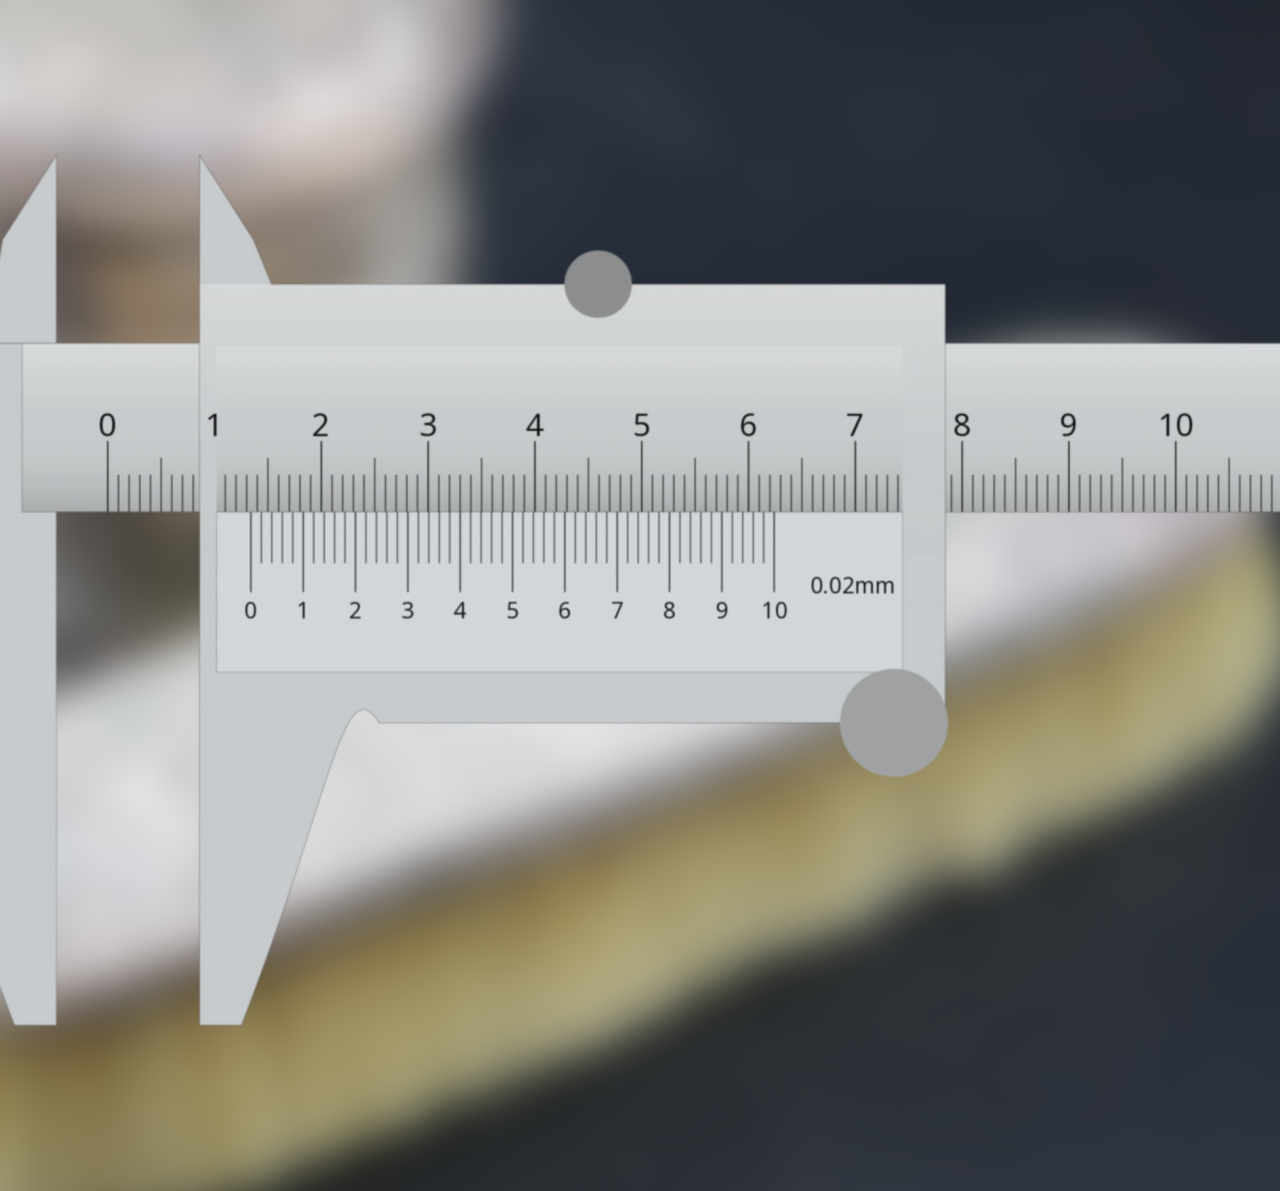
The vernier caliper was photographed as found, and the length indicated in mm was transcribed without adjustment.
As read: 13.4 mm
